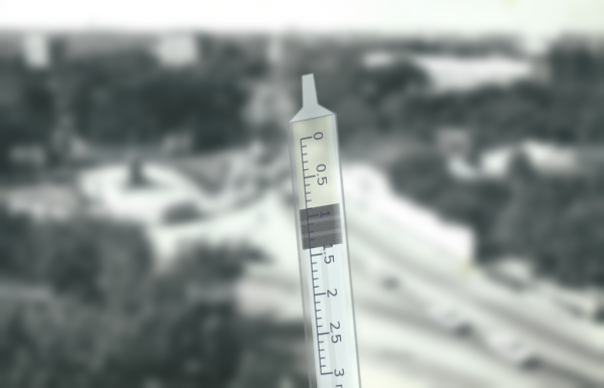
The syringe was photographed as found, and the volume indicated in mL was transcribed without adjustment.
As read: 0.9 mL
